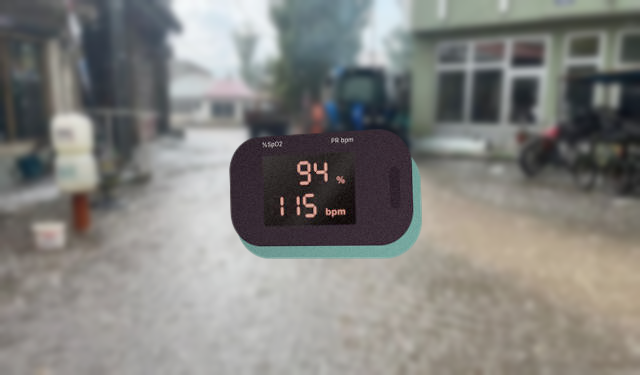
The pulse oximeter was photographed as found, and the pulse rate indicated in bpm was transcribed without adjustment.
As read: 115 bpm
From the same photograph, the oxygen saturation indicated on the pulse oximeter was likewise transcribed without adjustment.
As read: 94 %
